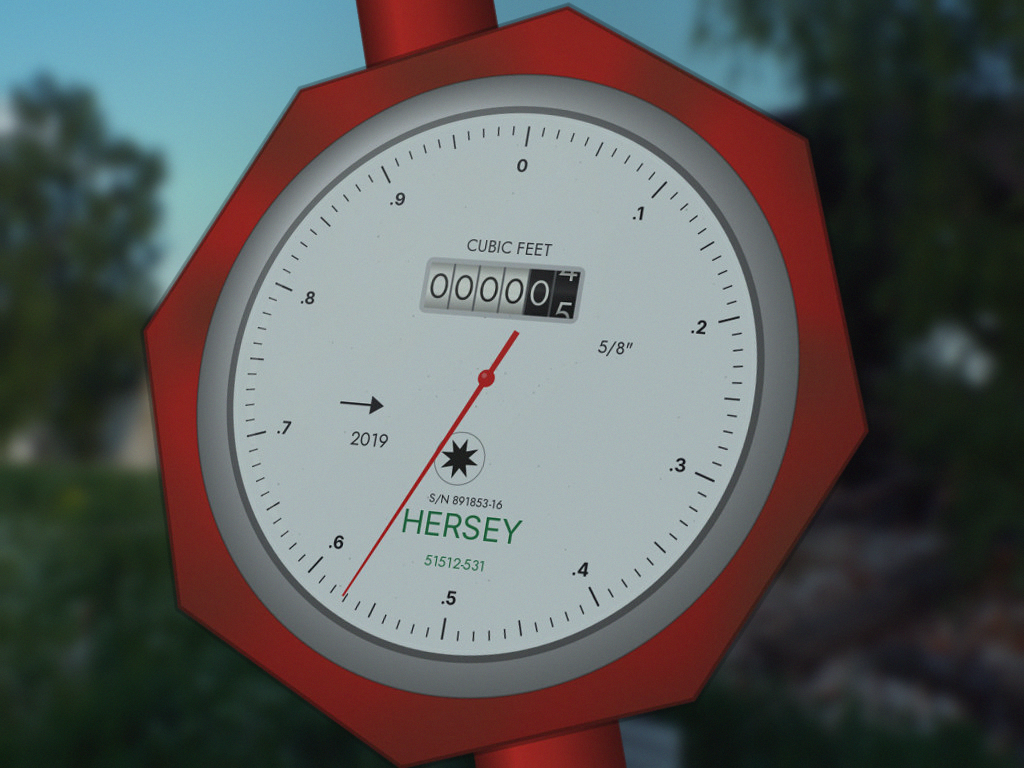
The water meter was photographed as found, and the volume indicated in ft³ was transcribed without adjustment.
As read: 4.57 ft³
